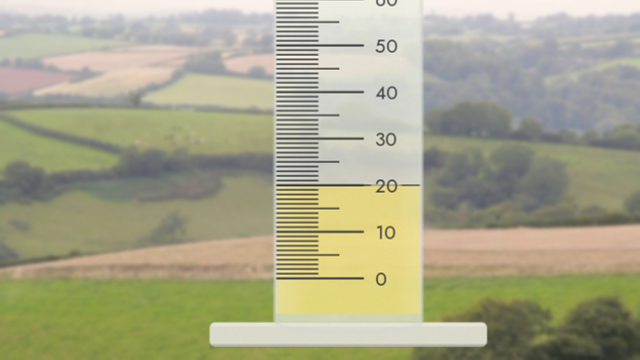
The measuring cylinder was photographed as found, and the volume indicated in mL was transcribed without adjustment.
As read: 20 mL
